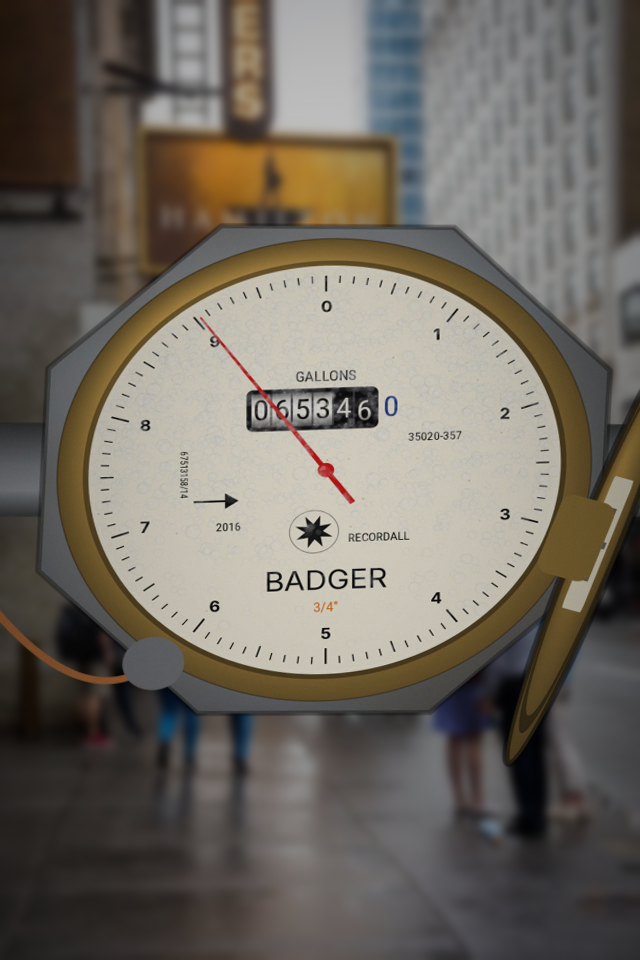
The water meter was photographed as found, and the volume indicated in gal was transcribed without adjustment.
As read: 653459.0 gal
